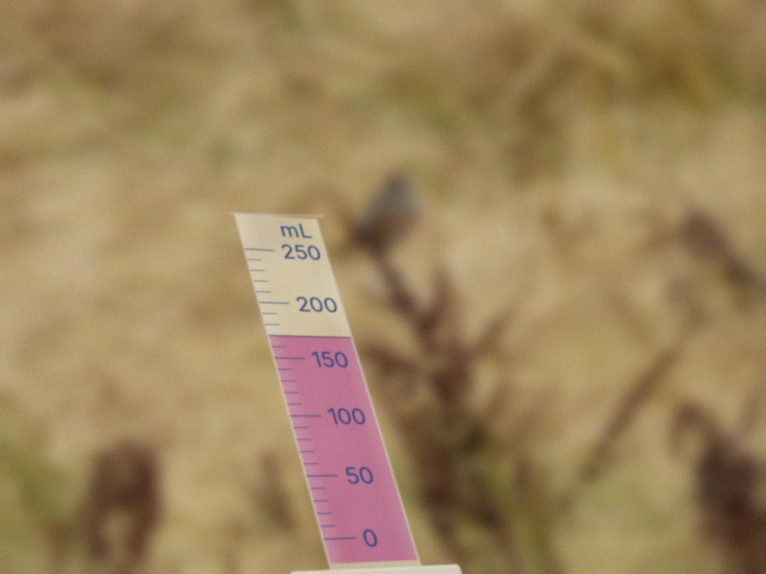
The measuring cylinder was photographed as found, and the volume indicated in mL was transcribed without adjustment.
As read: 170 mL
